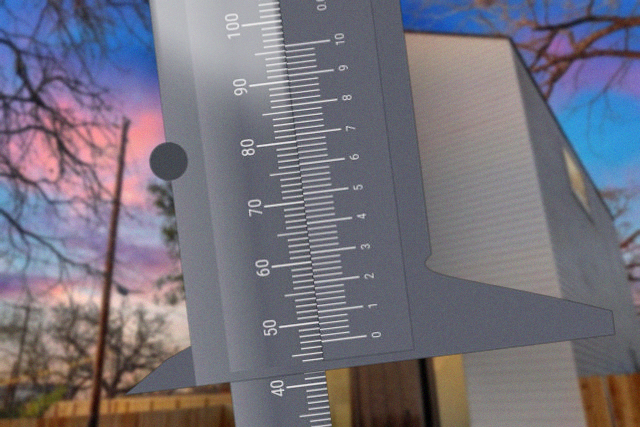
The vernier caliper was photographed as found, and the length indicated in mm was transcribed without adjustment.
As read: 46.8 mm
